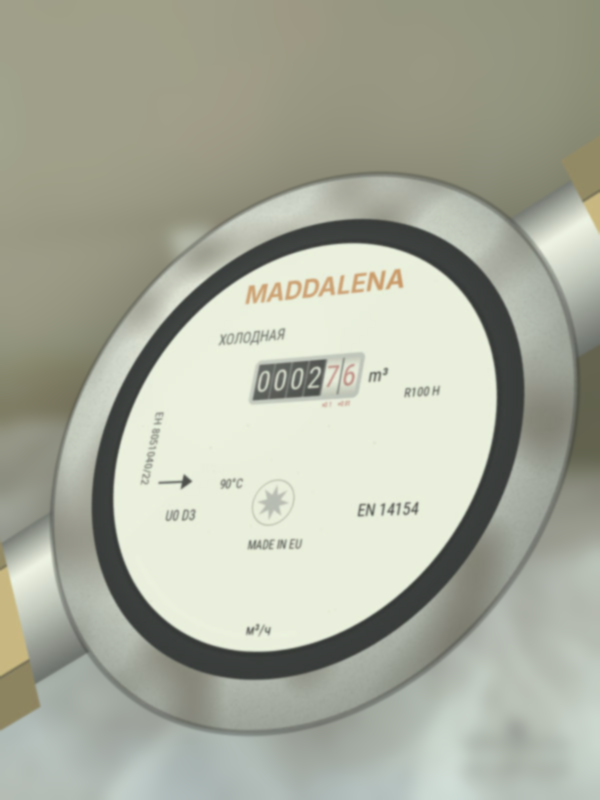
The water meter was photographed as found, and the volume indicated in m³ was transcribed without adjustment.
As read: 2.76 m³
